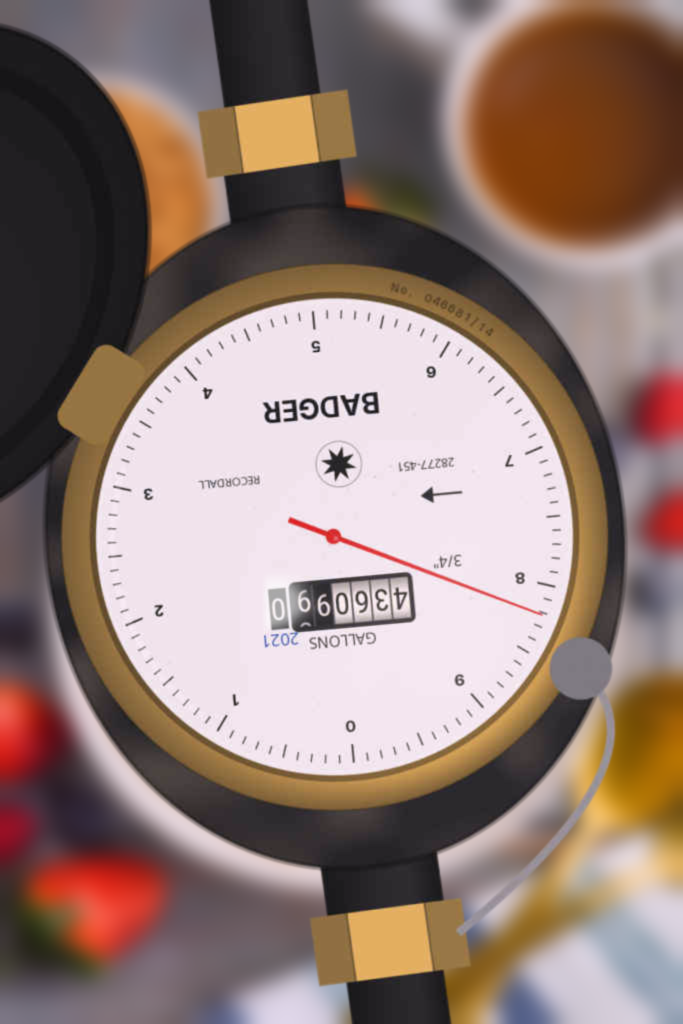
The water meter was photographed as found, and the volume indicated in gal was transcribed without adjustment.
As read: 4360988.2 gal
